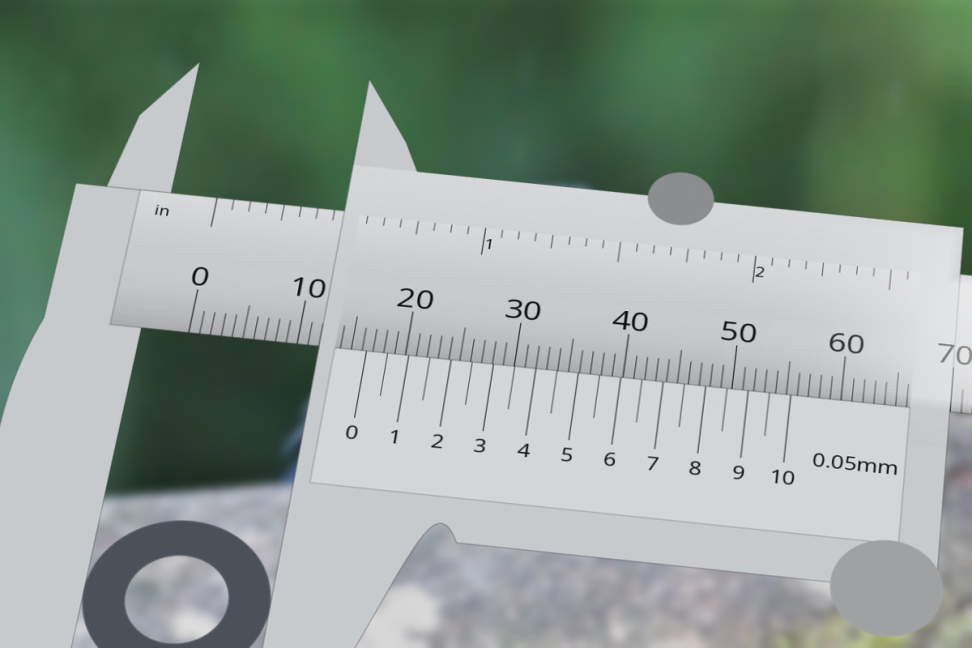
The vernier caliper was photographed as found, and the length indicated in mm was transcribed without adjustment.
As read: 16.4 mm
